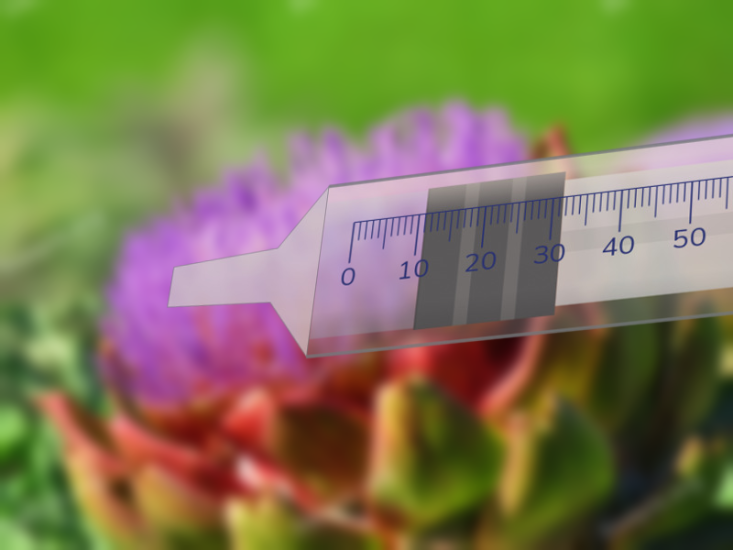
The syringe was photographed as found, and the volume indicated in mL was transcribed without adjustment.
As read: 11 mL
